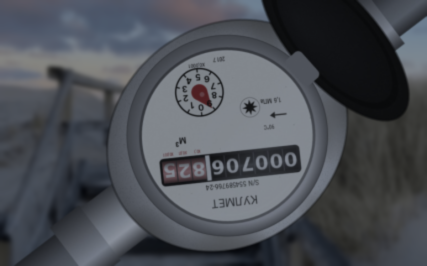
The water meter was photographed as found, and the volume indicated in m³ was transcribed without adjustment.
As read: 706.8249 m³
